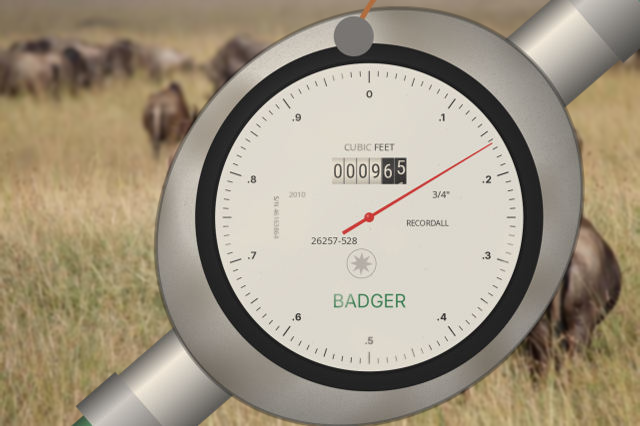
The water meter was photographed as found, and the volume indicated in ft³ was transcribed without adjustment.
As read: 965.16 ft³
